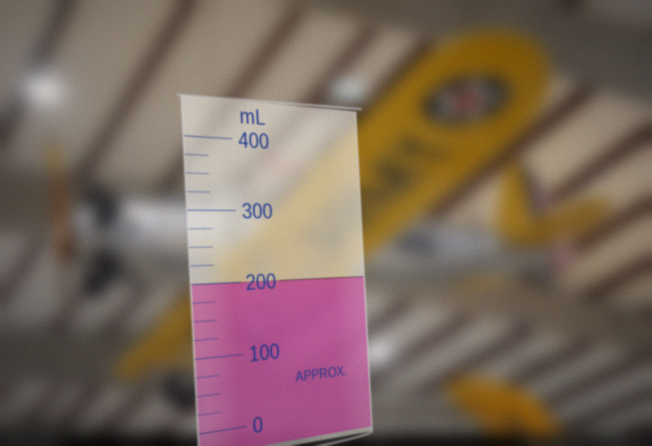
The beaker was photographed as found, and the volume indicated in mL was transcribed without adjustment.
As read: 200 mL
